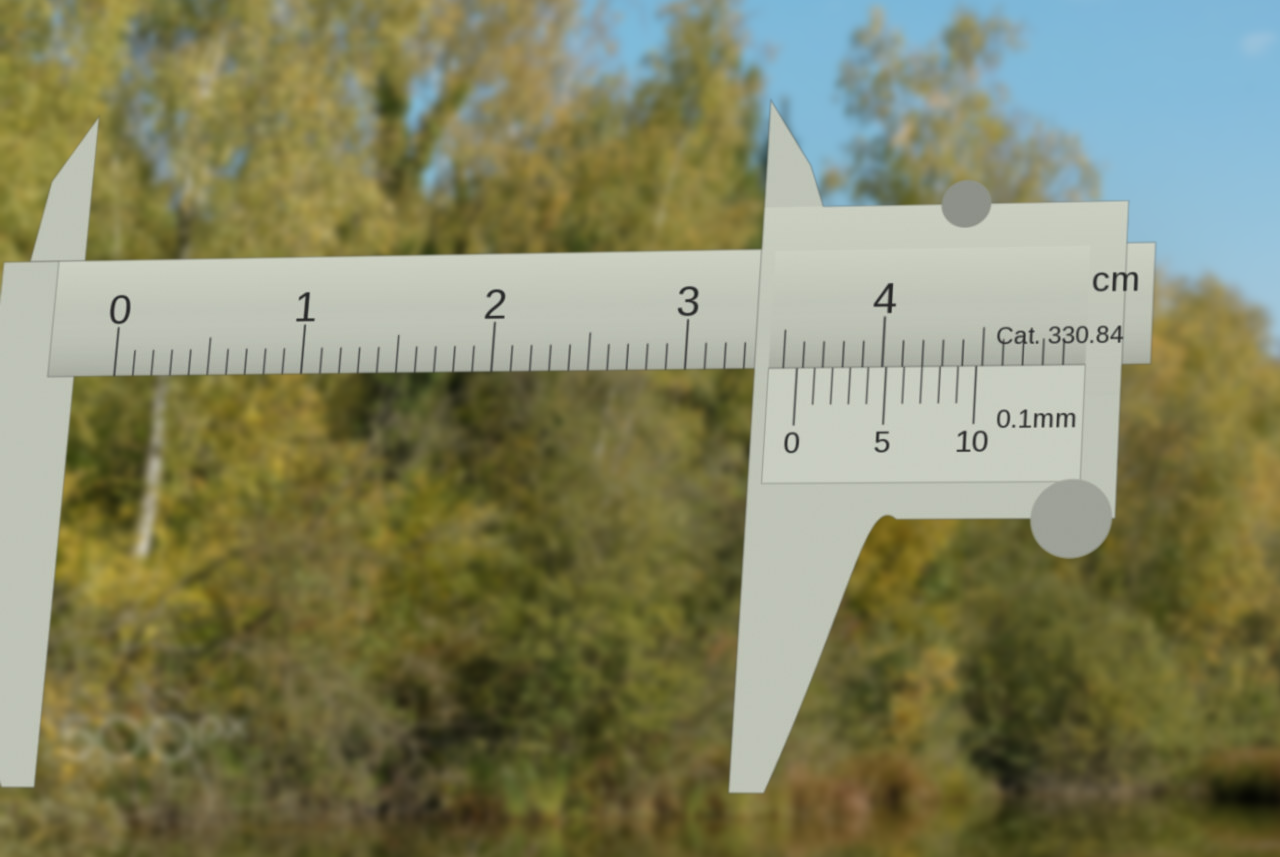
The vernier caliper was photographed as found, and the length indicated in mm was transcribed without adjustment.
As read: 35.7 mm
